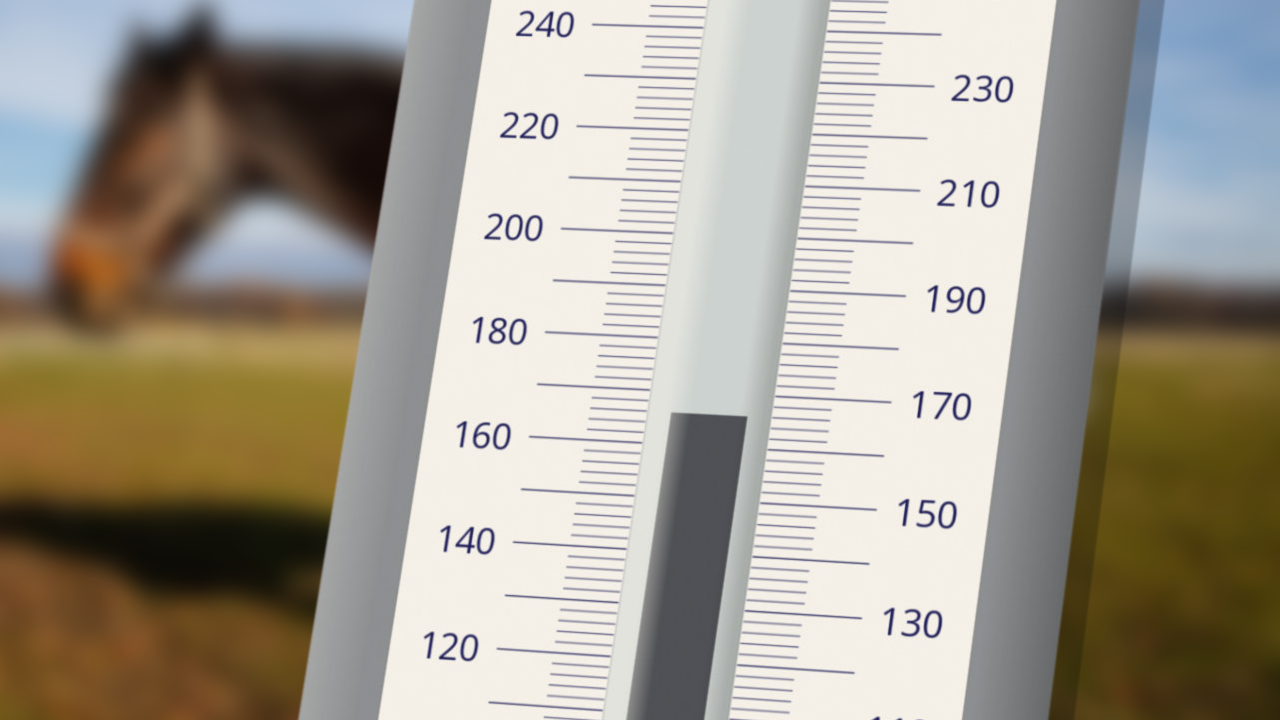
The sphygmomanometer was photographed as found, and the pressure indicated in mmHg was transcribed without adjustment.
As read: 166 mmHg
